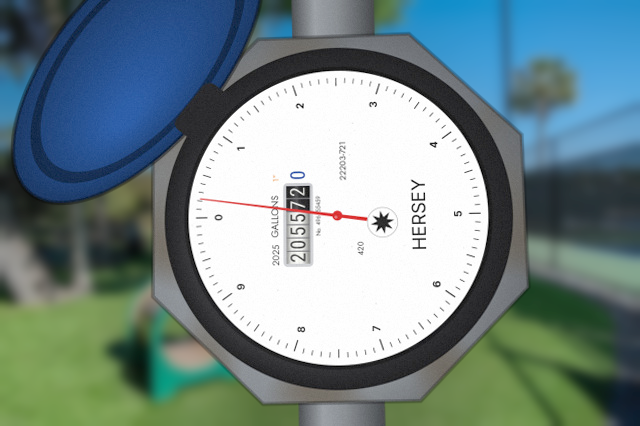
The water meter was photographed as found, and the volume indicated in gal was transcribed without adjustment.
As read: 2055720.2 gal
